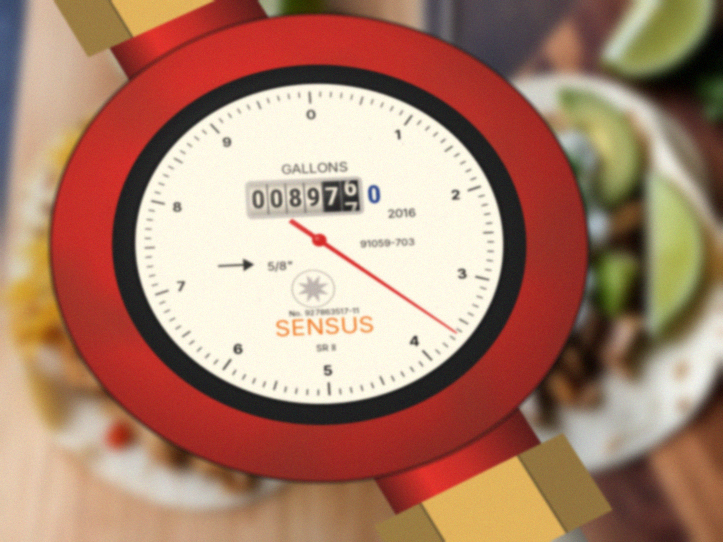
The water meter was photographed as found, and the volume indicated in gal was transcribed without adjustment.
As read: 89763.6 gal
